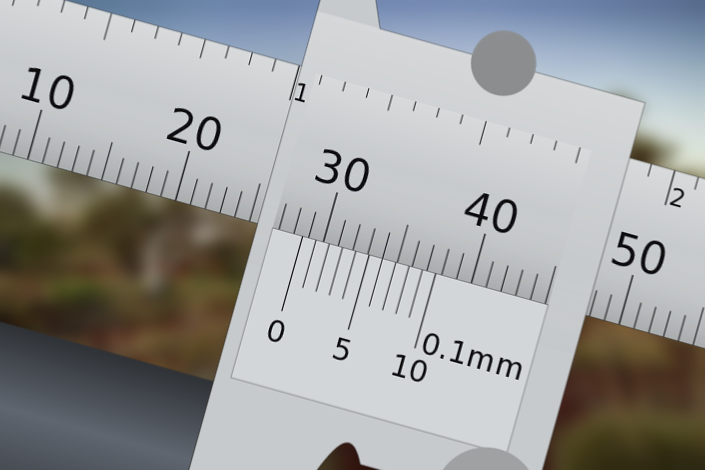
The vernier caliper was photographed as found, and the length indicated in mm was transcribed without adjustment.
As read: 28.6 mm
